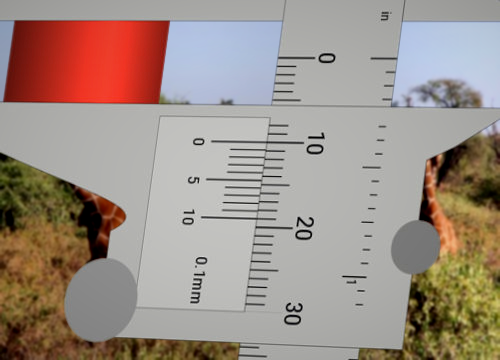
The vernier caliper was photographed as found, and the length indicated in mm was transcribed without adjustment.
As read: 10.0 mm
